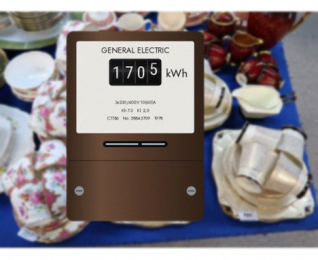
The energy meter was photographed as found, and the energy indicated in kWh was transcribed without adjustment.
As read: 1705 kWh
